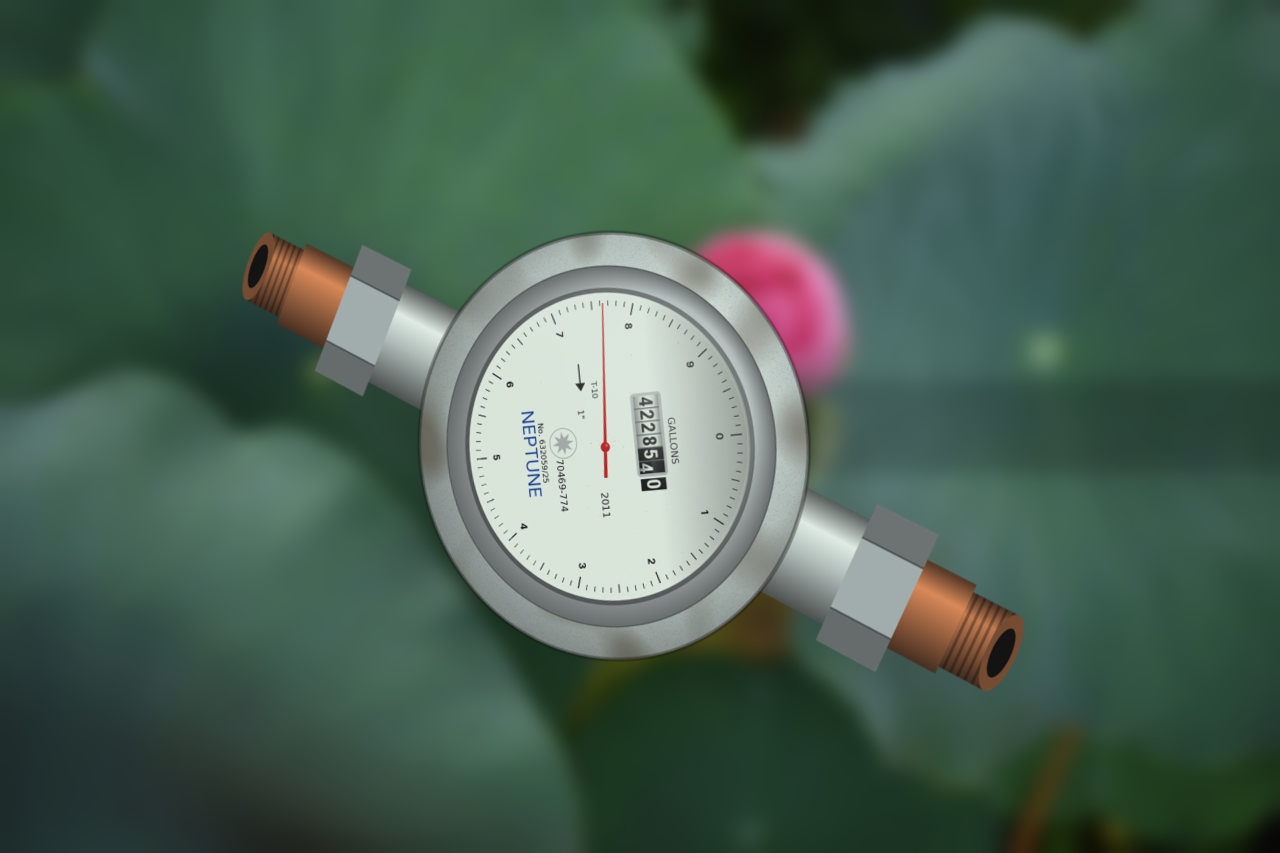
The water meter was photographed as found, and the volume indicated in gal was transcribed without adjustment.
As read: 4228537.6 gal
